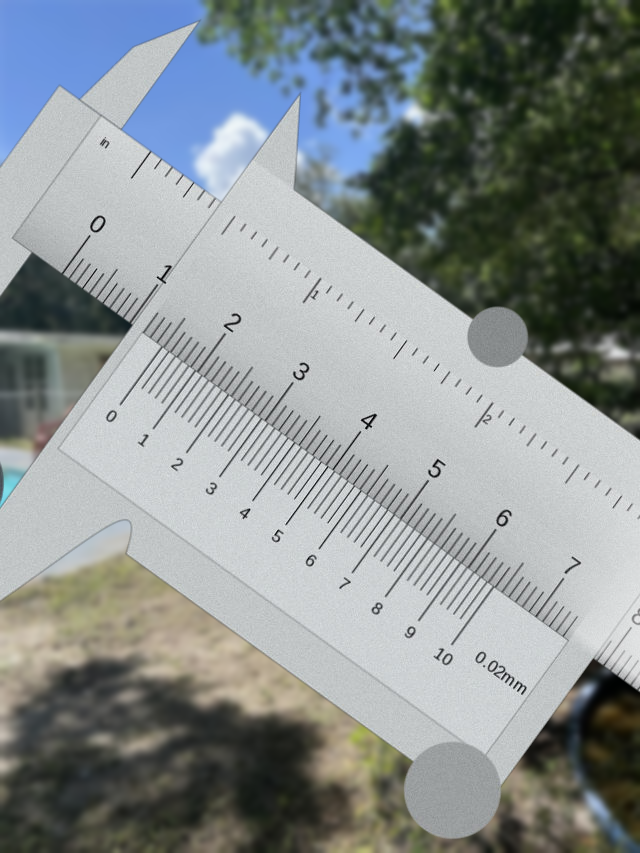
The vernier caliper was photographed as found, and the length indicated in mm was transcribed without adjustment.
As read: 14.8 mm
